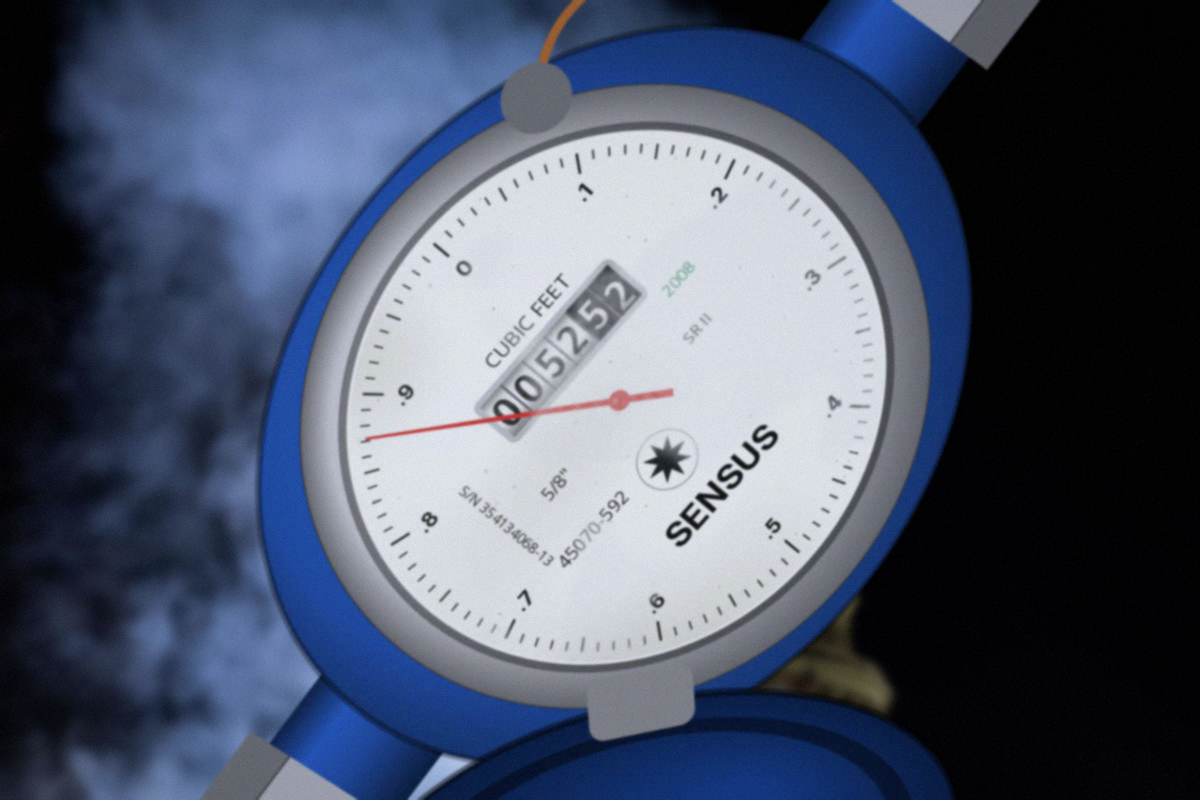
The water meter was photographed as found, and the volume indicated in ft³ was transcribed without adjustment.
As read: 5251.87 ft³
